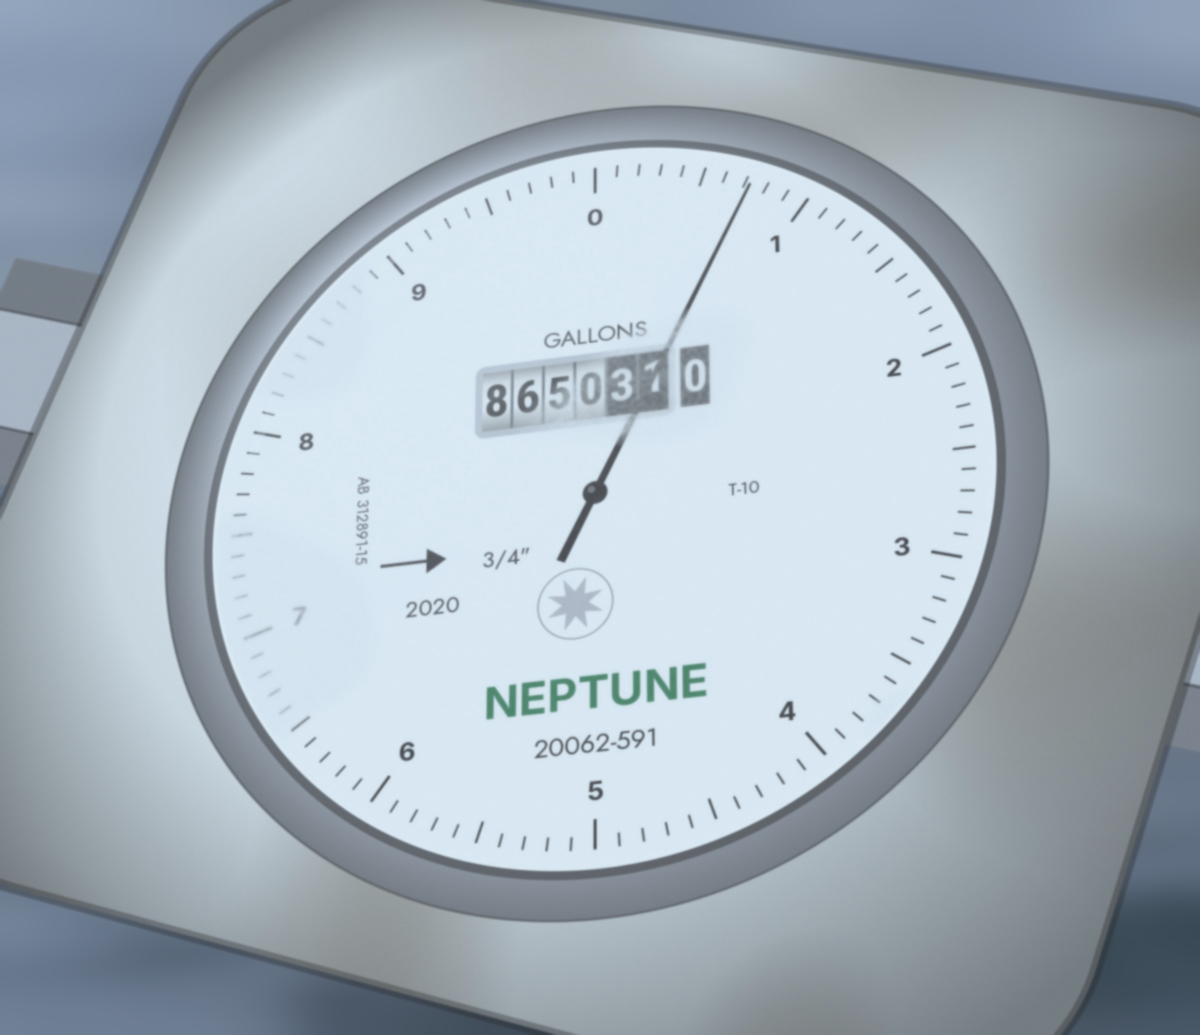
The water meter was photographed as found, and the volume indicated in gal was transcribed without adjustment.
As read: 8650310.7 gal
